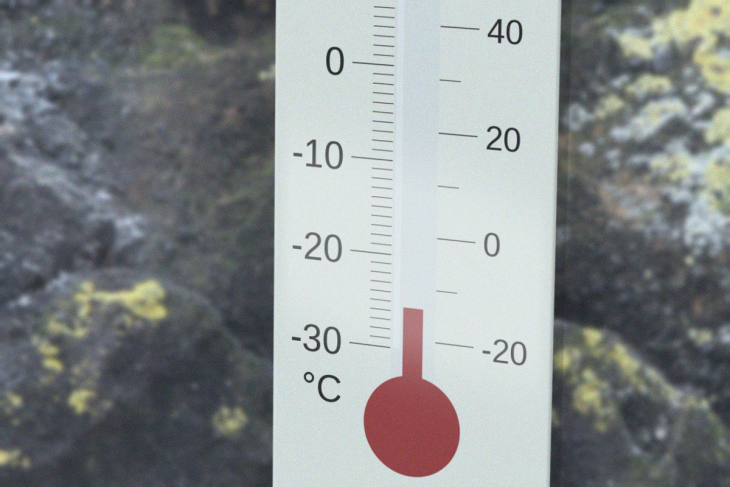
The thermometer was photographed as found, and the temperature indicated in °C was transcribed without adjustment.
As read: -25.5 °C
